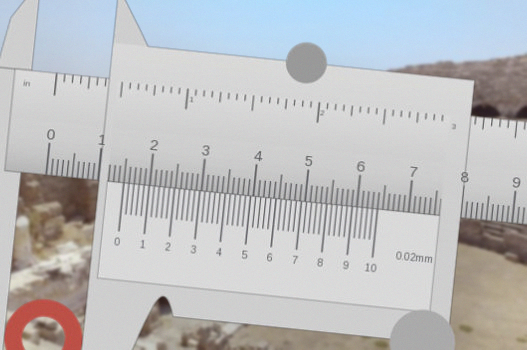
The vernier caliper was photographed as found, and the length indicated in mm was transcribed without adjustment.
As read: 15.0 mm
